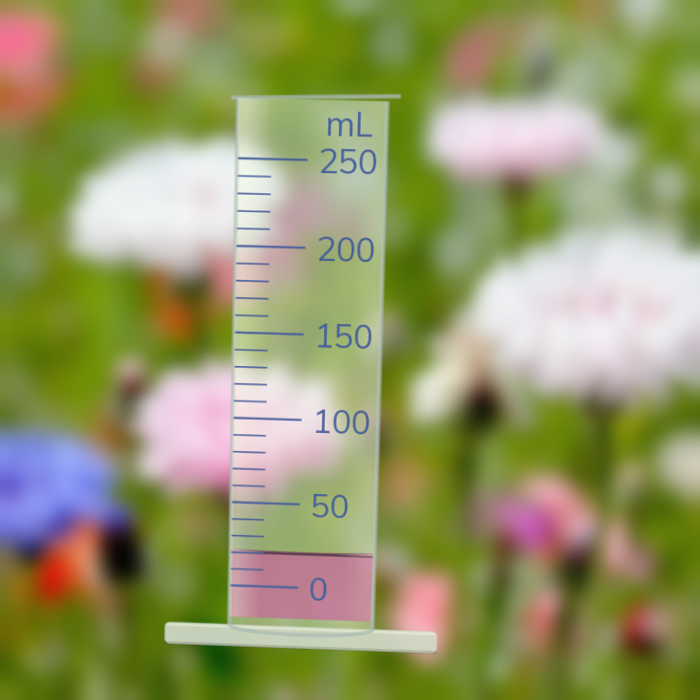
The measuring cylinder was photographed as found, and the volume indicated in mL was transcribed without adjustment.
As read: 20 mL
